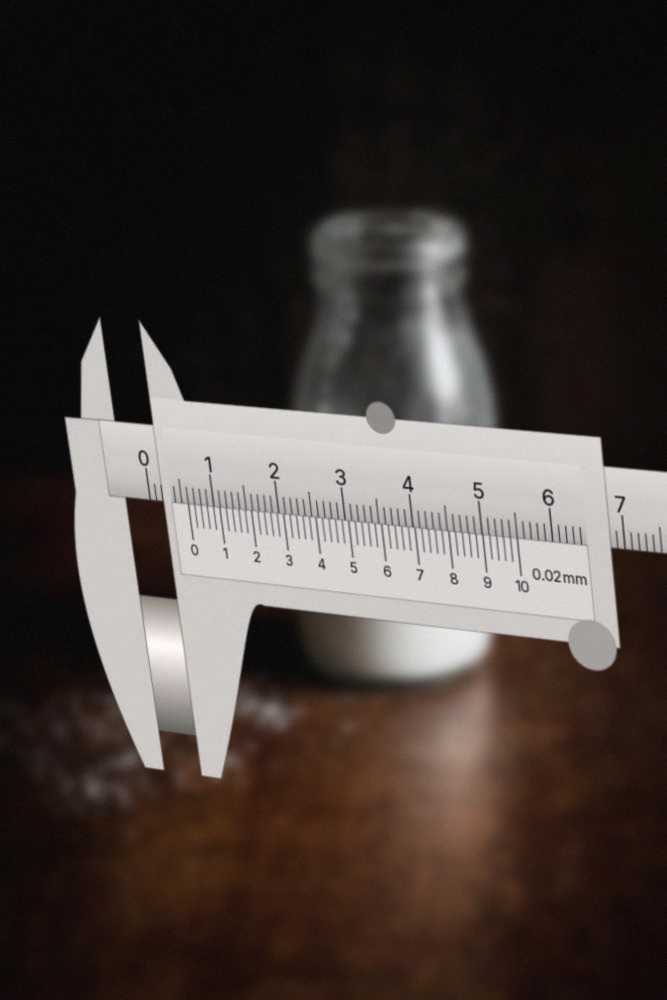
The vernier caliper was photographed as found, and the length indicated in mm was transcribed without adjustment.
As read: 6.0 mm
